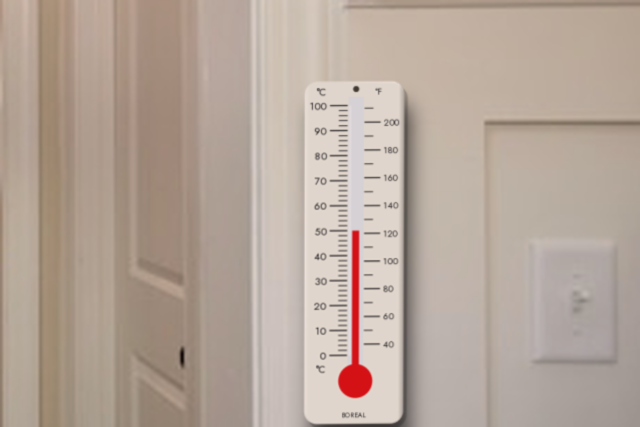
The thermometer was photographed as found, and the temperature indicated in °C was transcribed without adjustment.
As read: 50 °C
